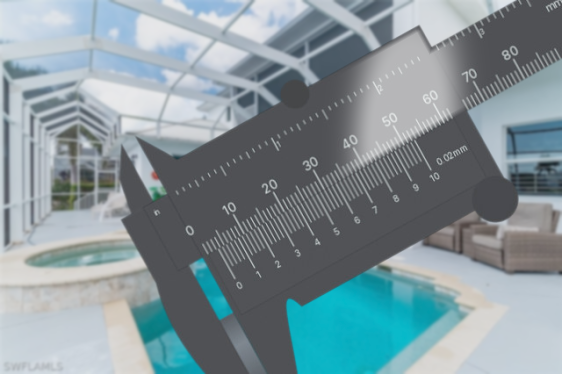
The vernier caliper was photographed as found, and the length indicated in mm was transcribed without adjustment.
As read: 3.5 mm
